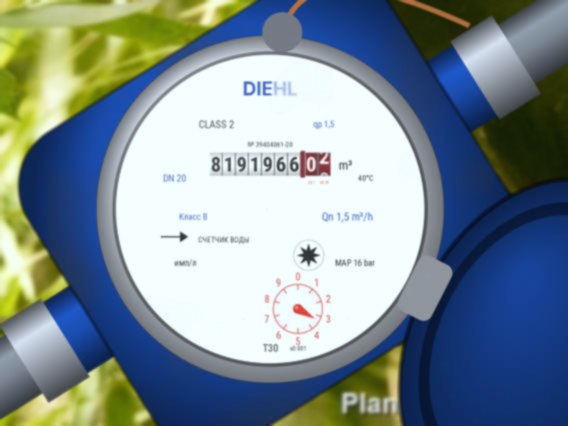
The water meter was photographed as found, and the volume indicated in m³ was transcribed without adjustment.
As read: 8191966.023 m³
